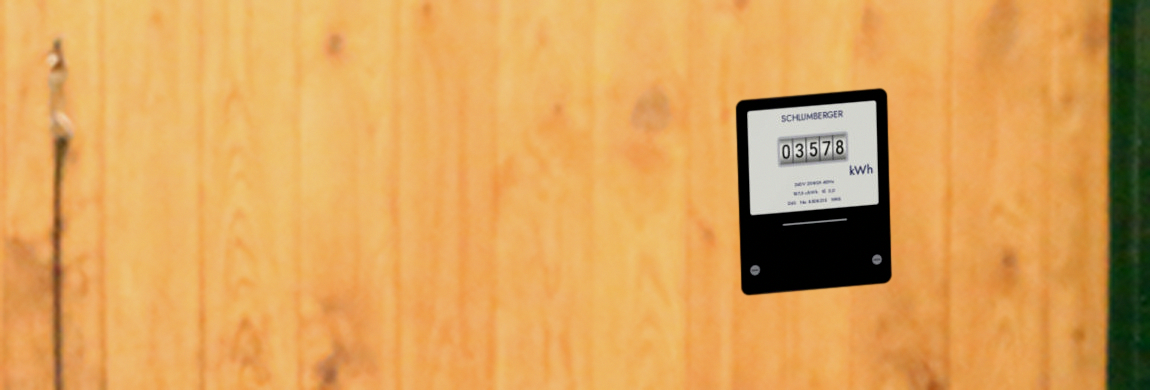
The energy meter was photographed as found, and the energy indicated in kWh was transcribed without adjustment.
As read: 3578 kWh
